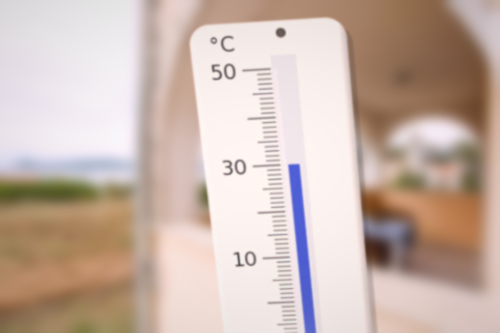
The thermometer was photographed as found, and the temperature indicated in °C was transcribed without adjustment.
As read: 30 °C
